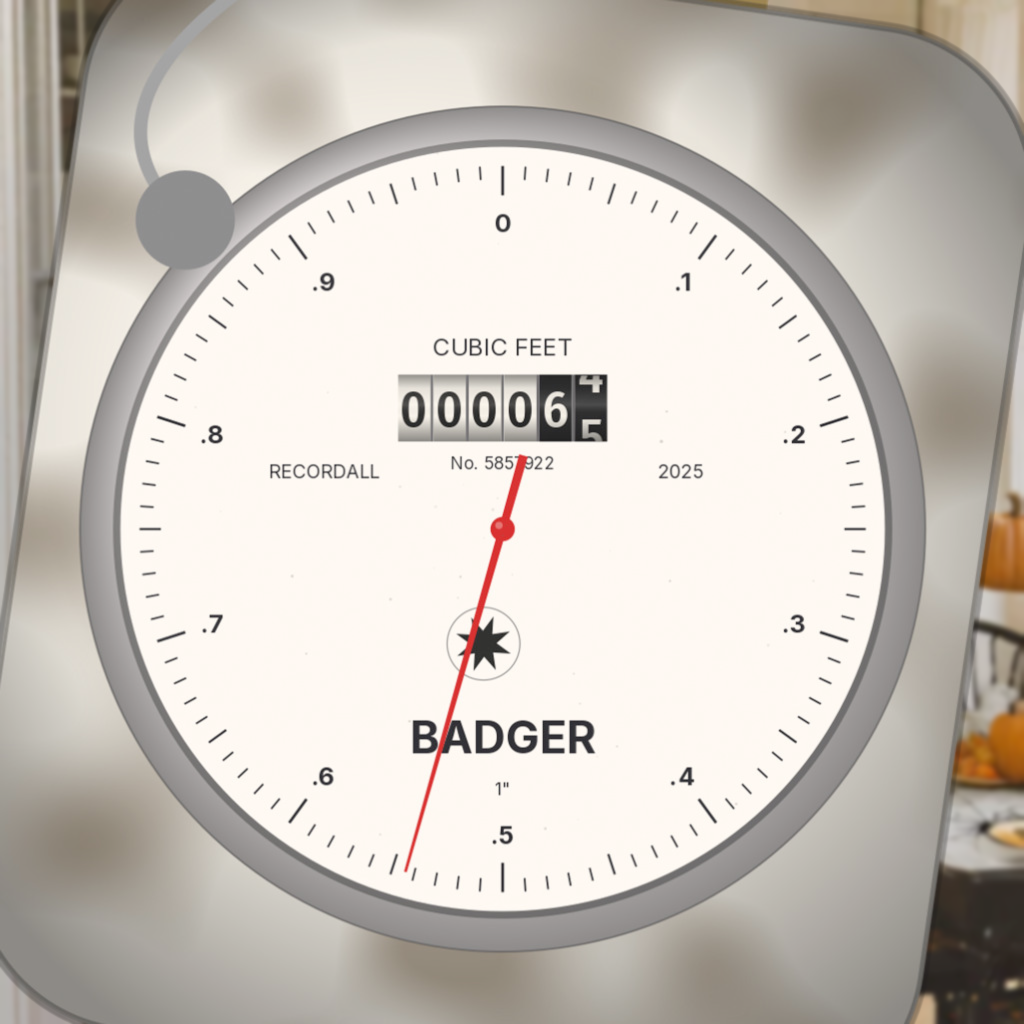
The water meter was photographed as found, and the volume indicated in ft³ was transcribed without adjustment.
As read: 64.54 ft³
